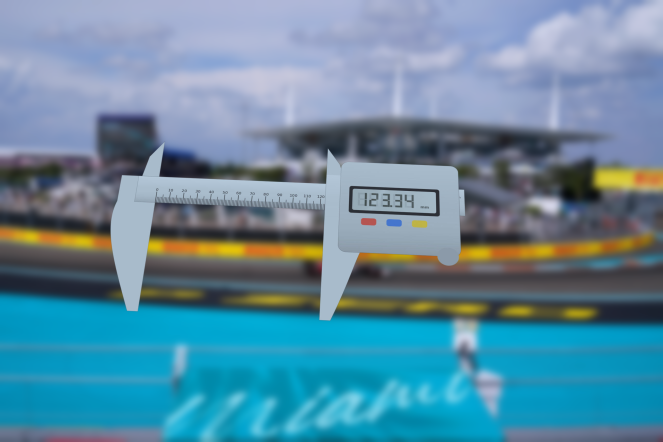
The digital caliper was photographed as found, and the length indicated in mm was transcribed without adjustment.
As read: 123.34 mm
